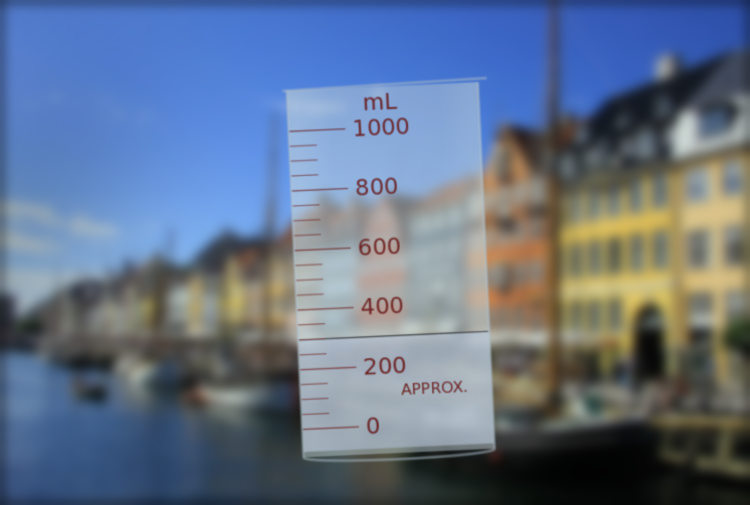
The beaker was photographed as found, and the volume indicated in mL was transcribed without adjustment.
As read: 300 mL
